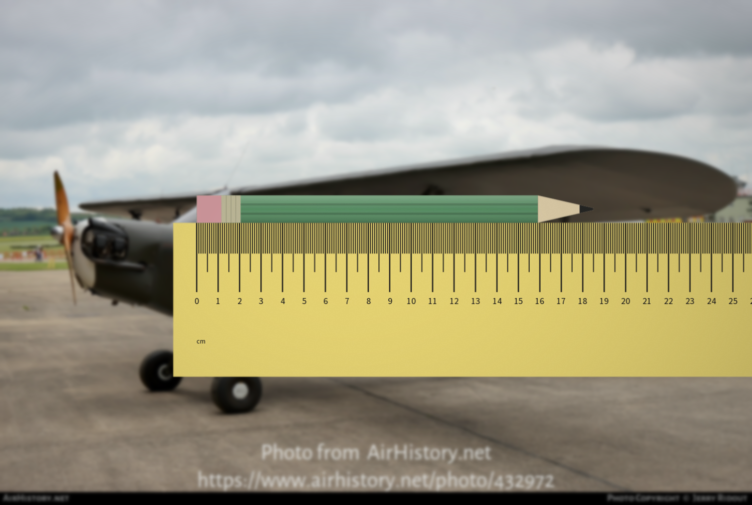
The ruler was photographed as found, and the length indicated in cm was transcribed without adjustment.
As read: 18.5 cm
